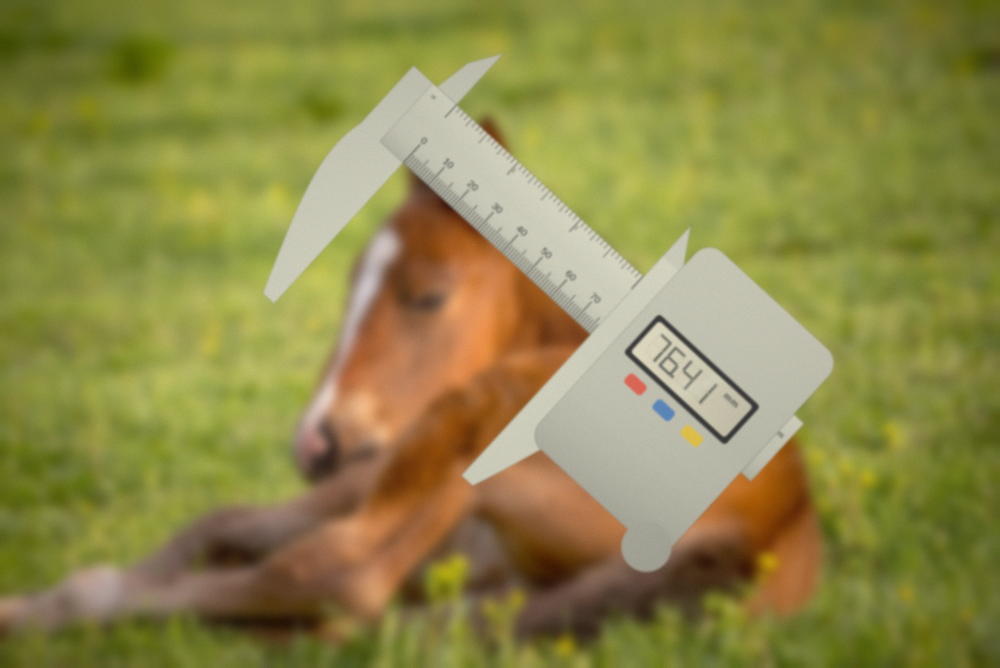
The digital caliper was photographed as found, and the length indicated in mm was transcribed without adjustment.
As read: 76.41 mm
